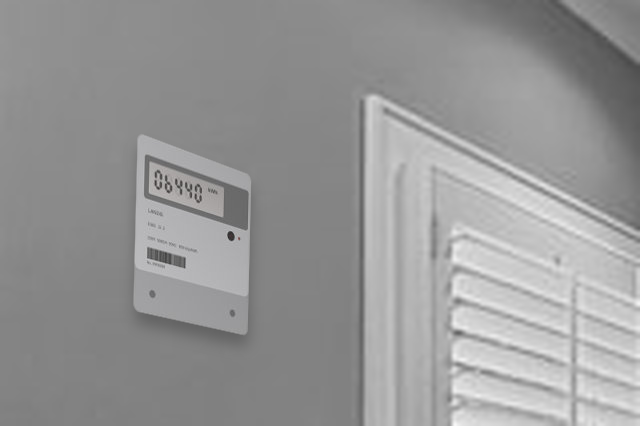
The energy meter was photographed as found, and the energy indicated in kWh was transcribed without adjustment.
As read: 6440 kWh
